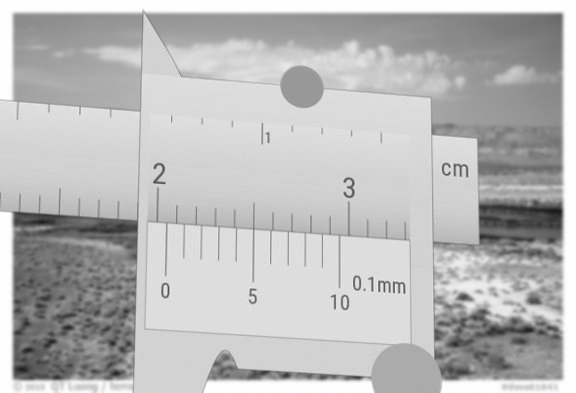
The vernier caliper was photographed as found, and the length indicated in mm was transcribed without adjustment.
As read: 20.5 mm
